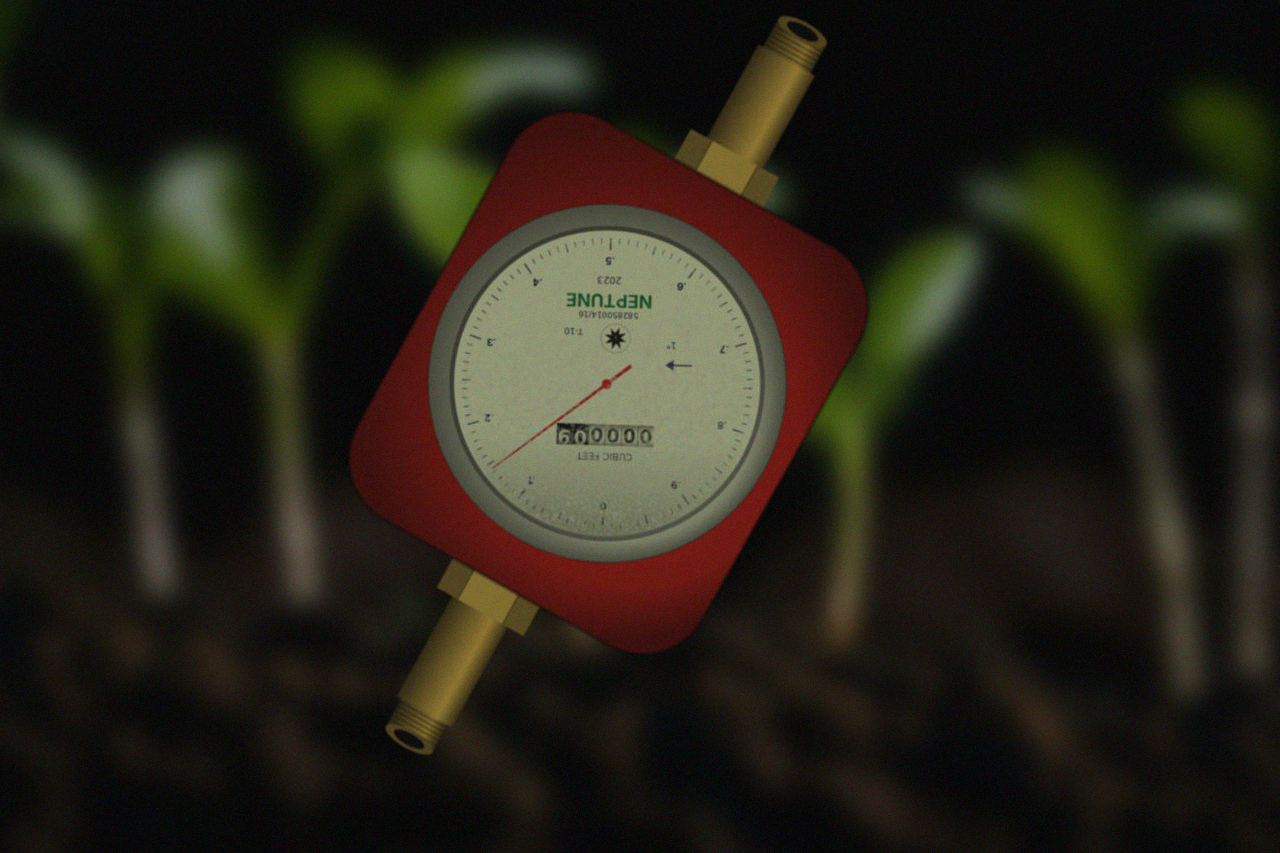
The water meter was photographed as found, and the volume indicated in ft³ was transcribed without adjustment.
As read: 9.14 ft³
